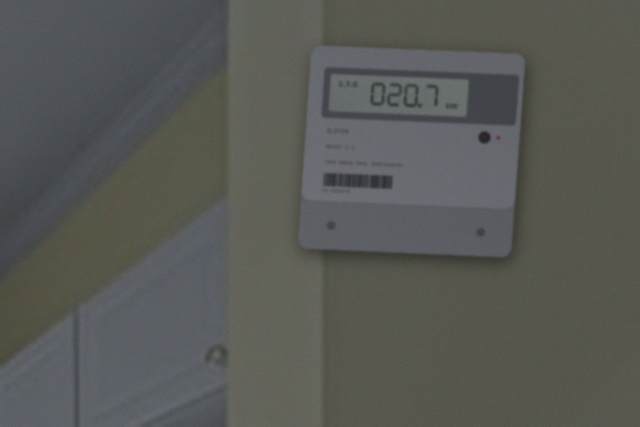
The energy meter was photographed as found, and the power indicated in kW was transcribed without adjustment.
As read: 20.7 kW
